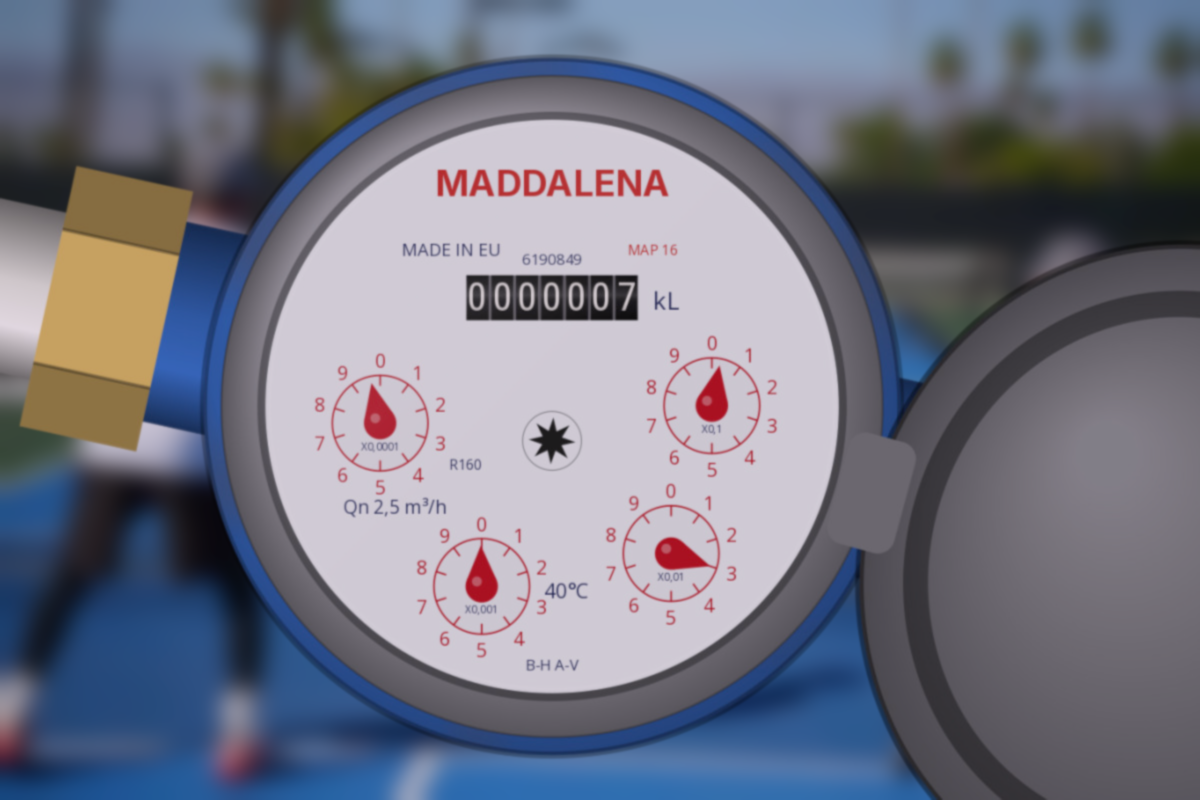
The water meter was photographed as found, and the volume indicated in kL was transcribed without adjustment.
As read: 7.0299 kL
